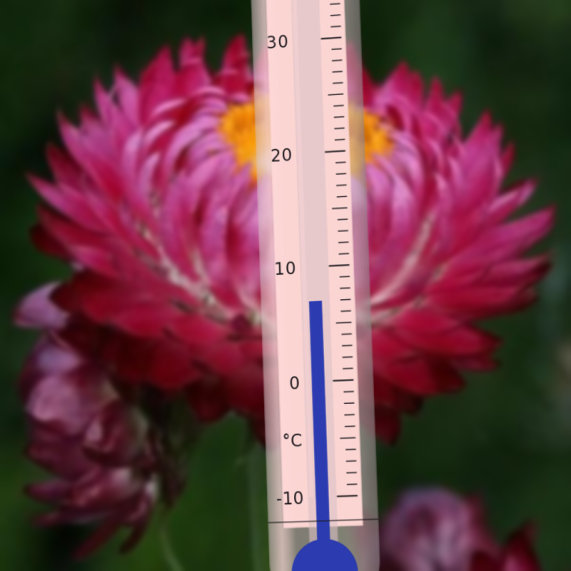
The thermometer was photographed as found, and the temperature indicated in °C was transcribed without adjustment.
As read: 7 °C
